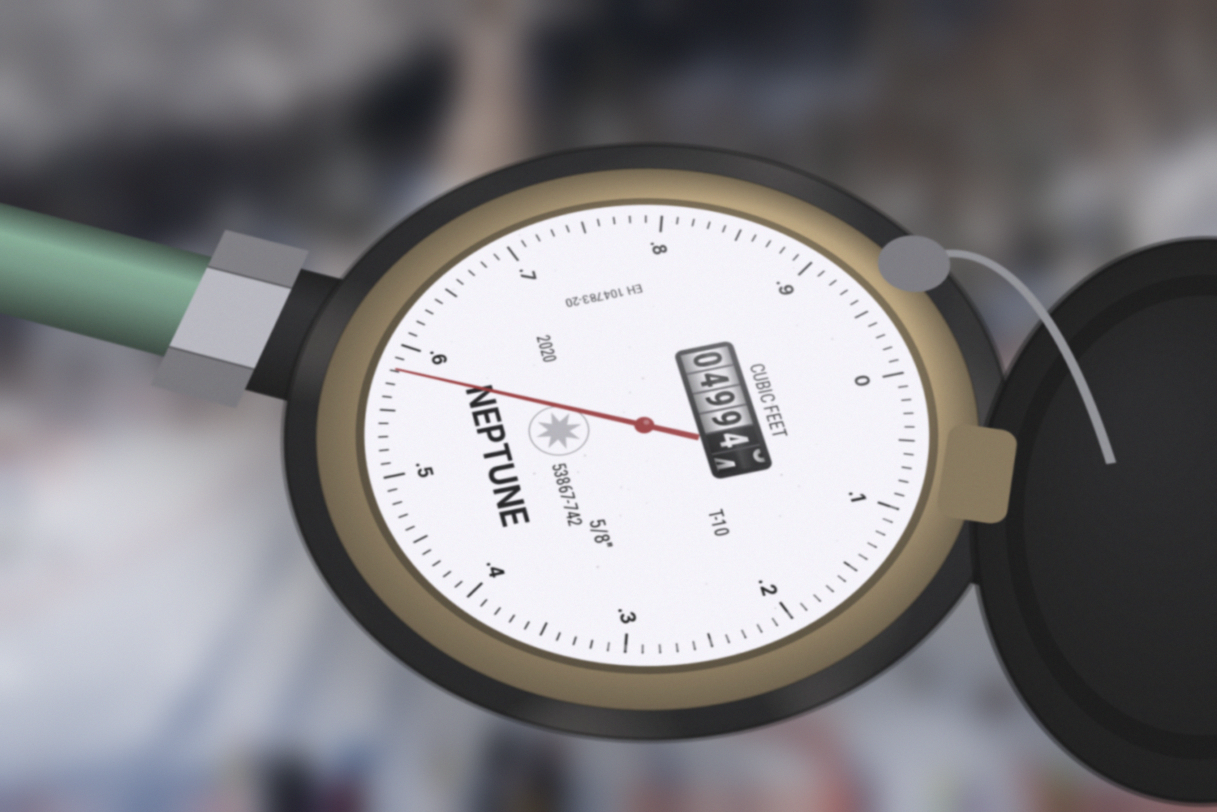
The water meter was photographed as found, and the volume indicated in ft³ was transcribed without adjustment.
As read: 49943.58 ft³
